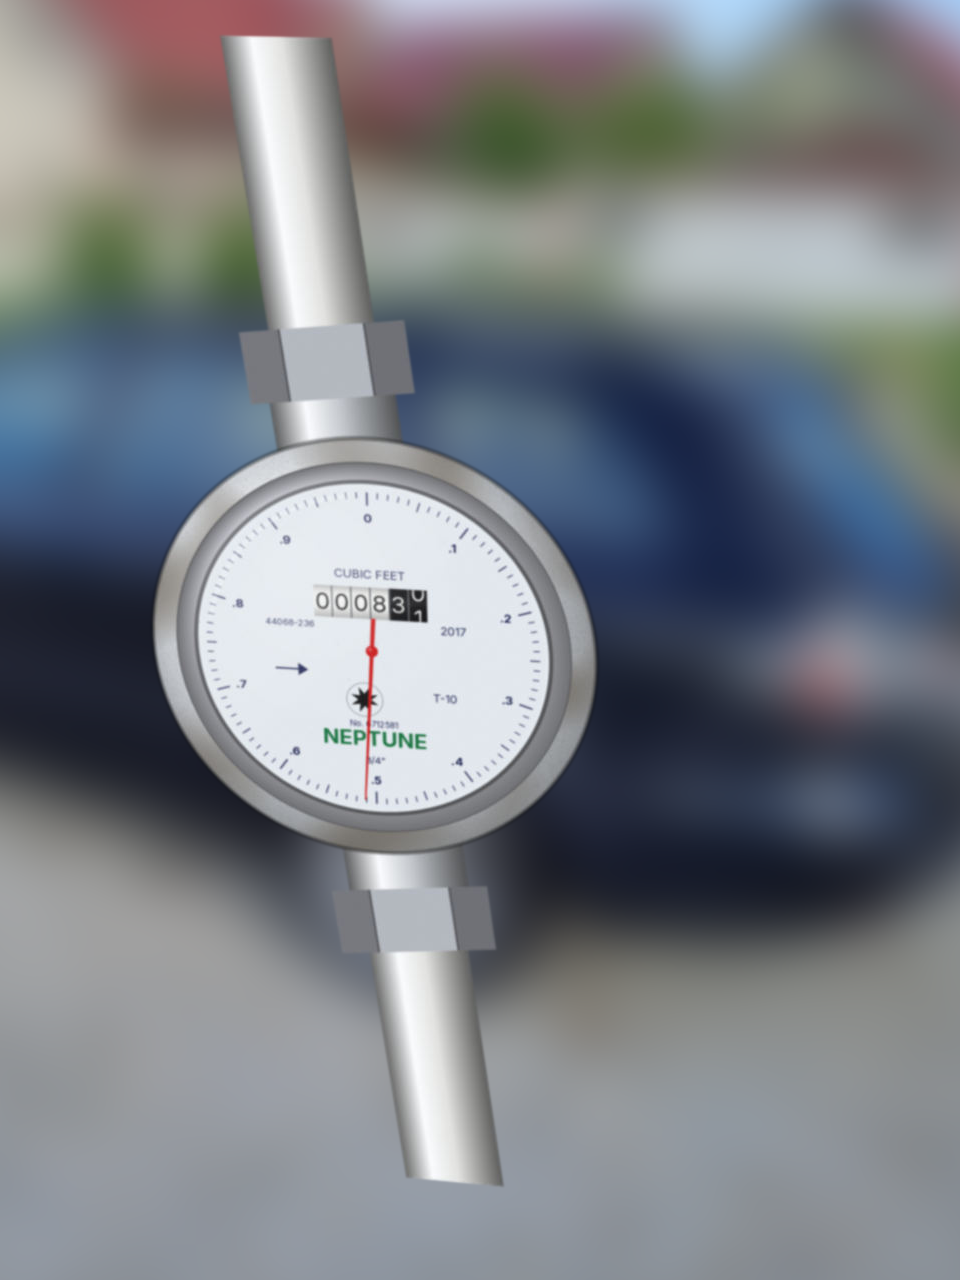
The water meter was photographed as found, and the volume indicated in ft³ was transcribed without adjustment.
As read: 830.51 ft³
